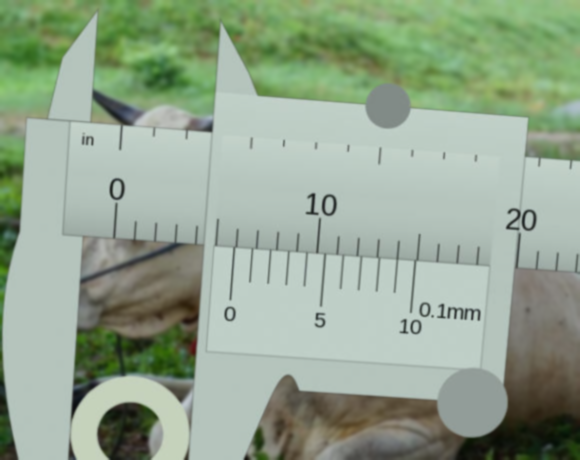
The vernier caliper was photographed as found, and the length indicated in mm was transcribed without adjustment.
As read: 5.9 mm
